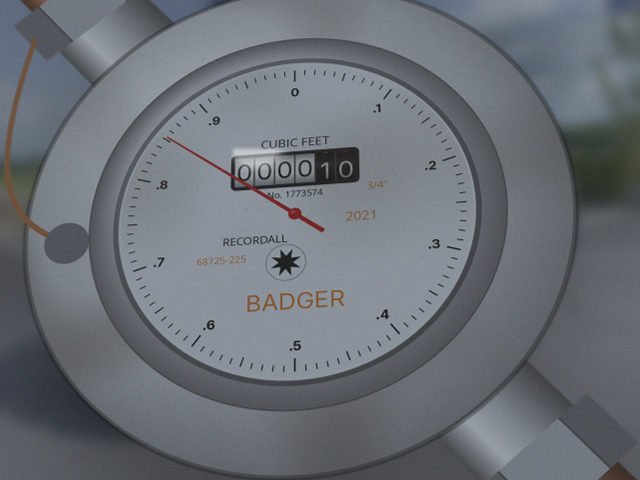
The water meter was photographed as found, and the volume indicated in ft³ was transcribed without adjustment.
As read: 9.85 ft³
